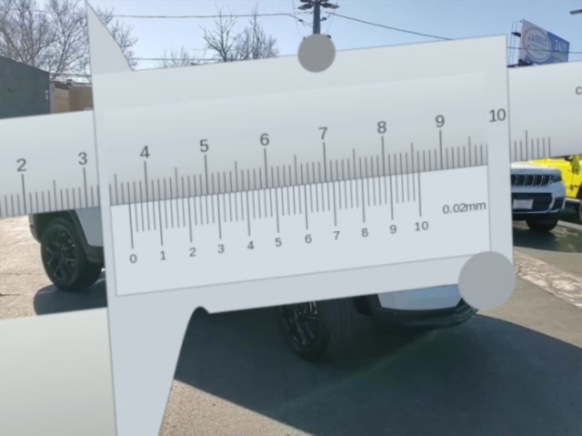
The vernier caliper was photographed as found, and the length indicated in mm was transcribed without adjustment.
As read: 37.0 mm
